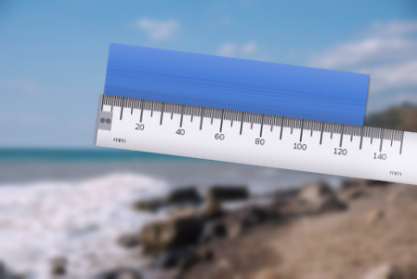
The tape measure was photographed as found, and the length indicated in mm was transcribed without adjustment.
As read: 130 mm
